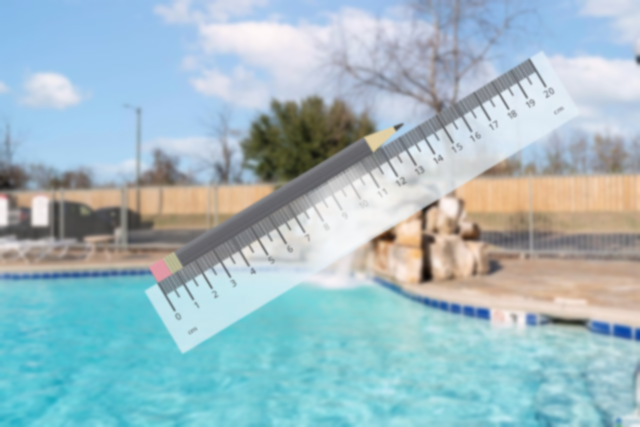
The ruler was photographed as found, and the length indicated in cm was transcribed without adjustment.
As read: 13.5 cm
